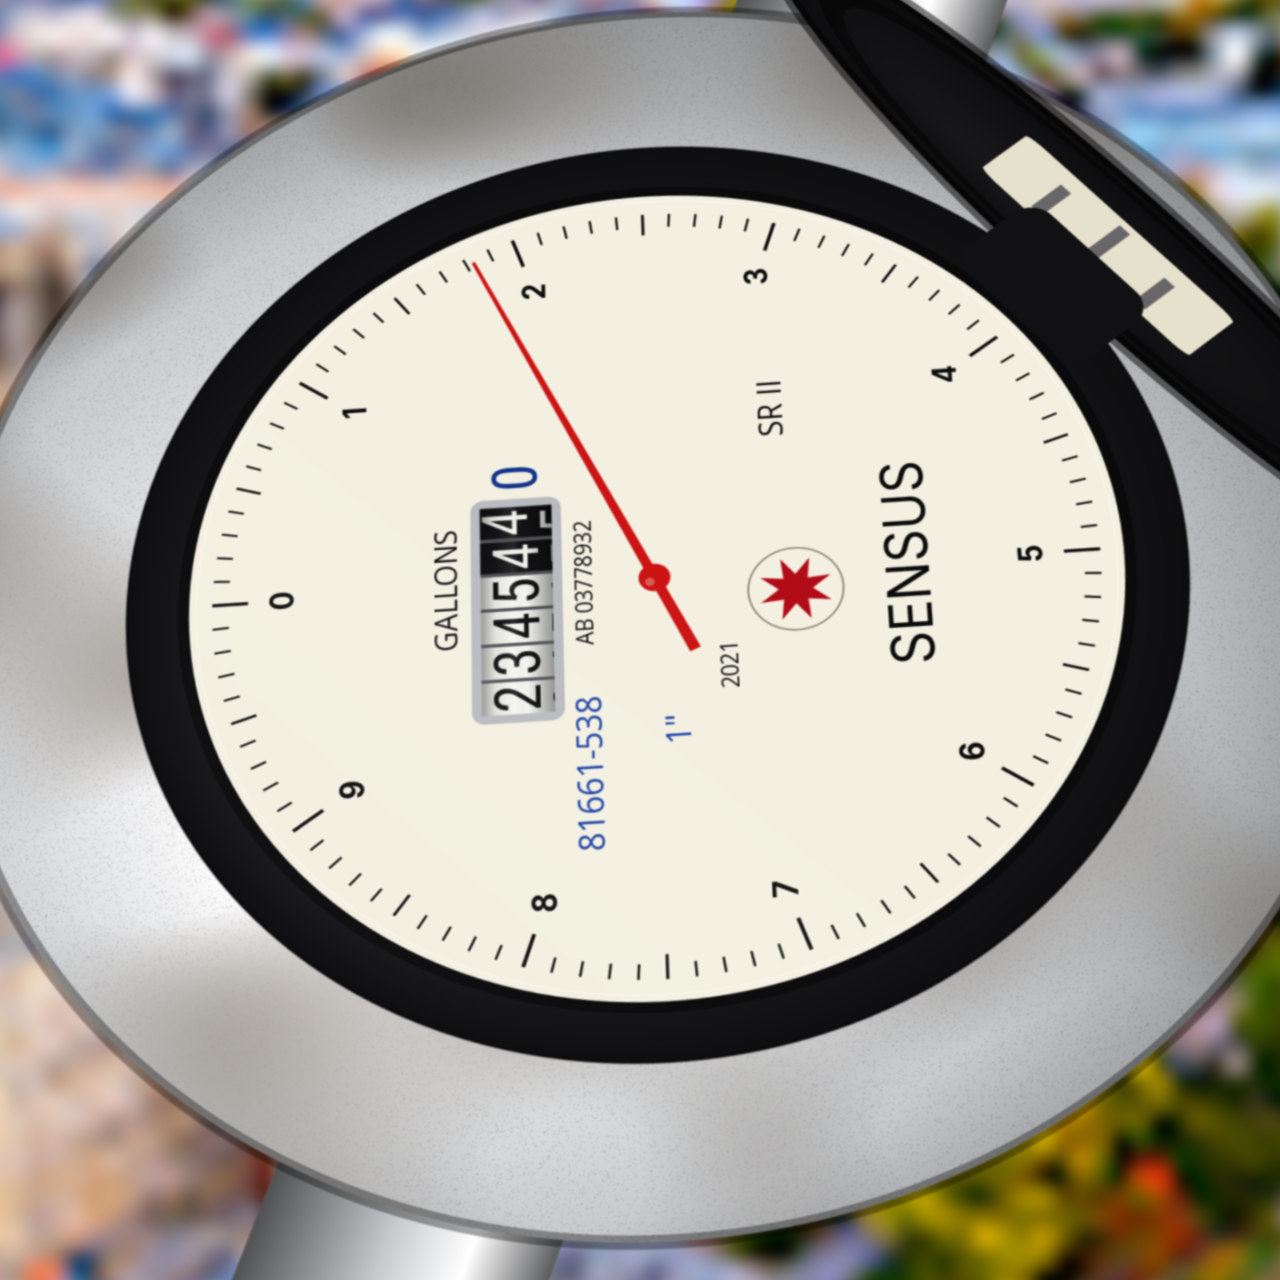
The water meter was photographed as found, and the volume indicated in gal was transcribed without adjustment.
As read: 2345441.8 gal
